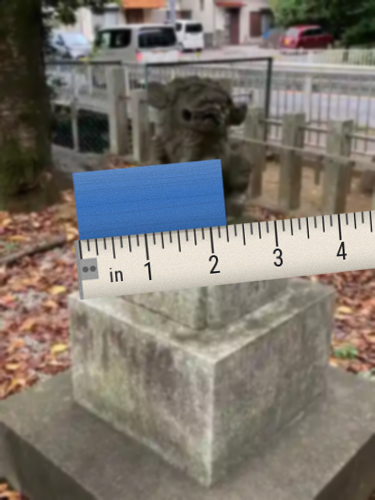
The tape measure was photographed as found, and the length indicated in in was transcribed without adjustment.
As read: 2.25 in
